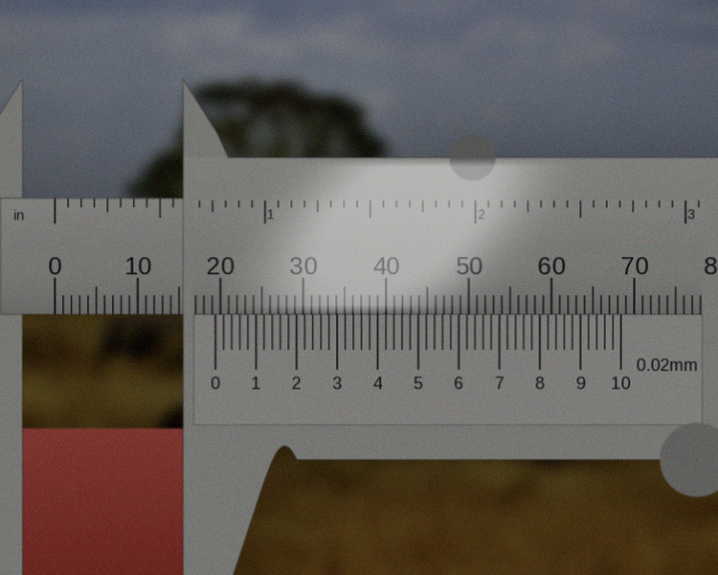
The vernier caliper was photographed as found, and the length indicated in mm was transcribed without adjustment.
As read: 19.4 mm
